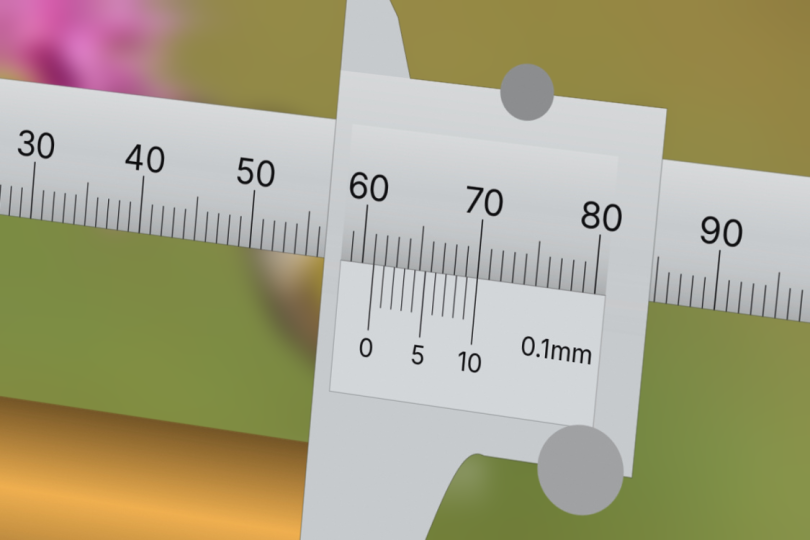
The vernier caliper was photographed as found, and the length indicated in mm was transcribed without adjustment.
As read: 61.0 mm
